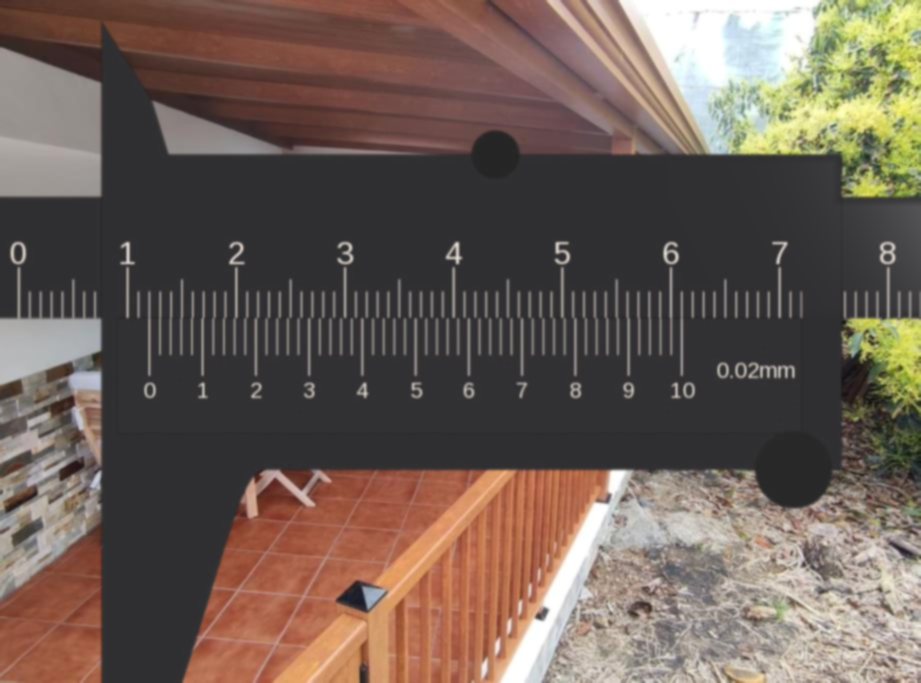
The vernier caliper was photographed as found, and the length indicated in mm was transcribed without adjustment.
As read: 12.0 mm
